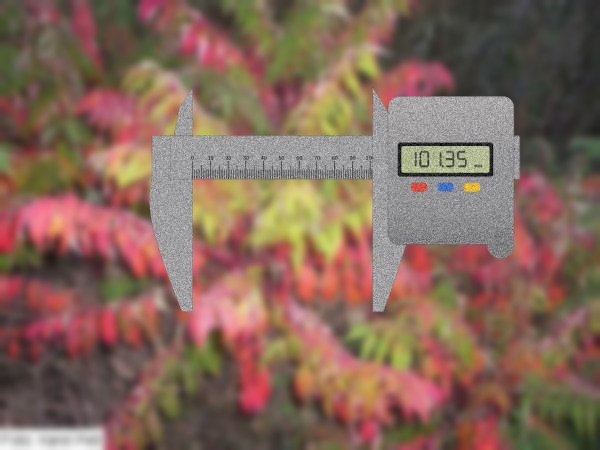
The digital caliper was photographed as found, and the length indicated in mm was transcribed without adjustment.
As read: 101.35 mm
